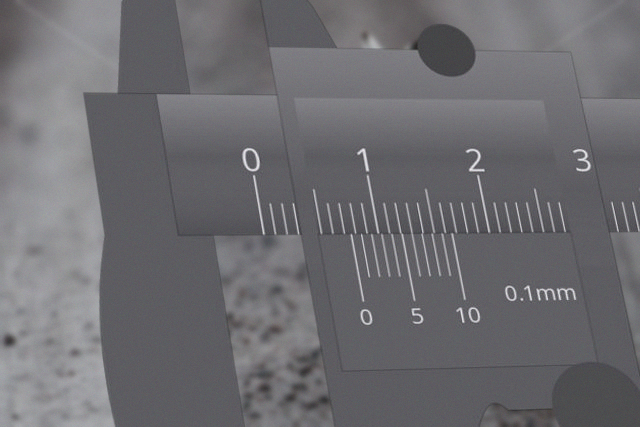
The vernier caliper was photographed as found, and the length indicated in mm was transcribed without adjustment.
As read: 7.6 mm
